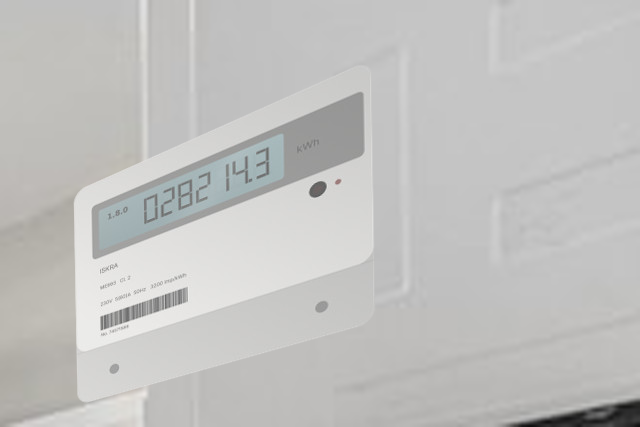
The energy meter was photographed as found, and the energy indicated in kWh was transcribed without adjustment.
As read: 28214.3 kWh
